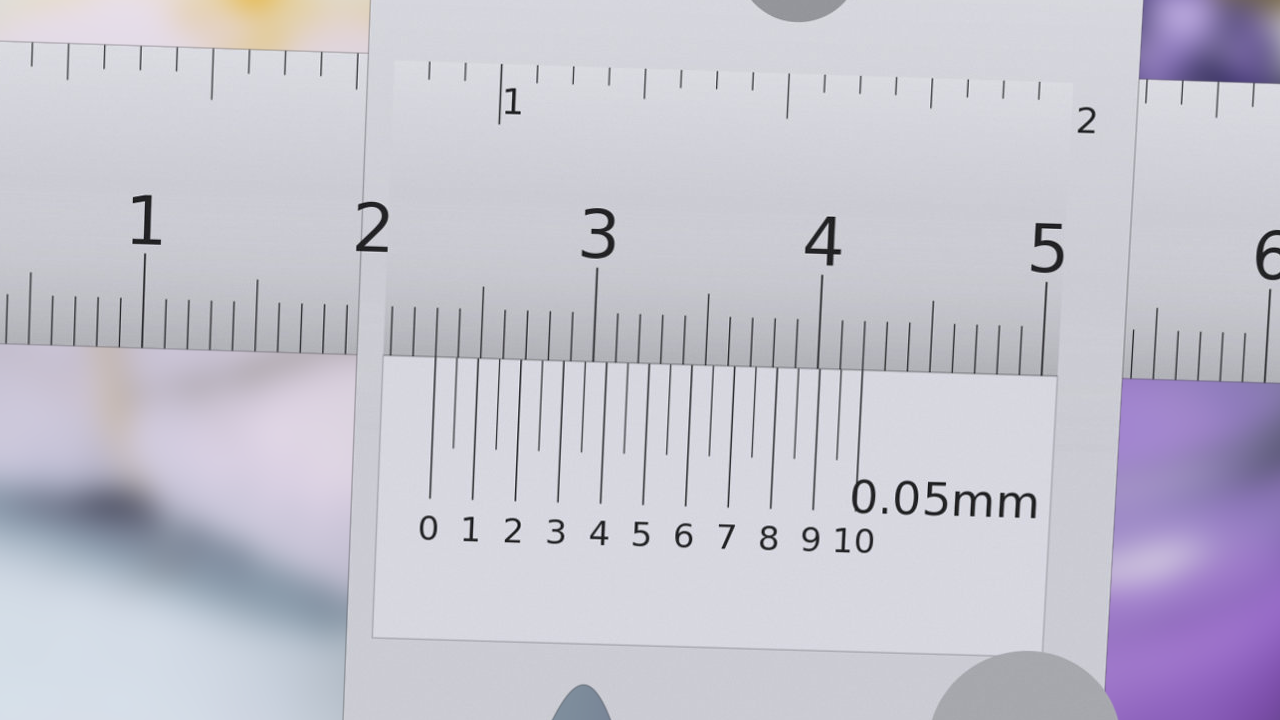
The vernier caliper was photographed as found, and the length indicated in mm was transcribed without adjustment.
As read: 23.0 mm
